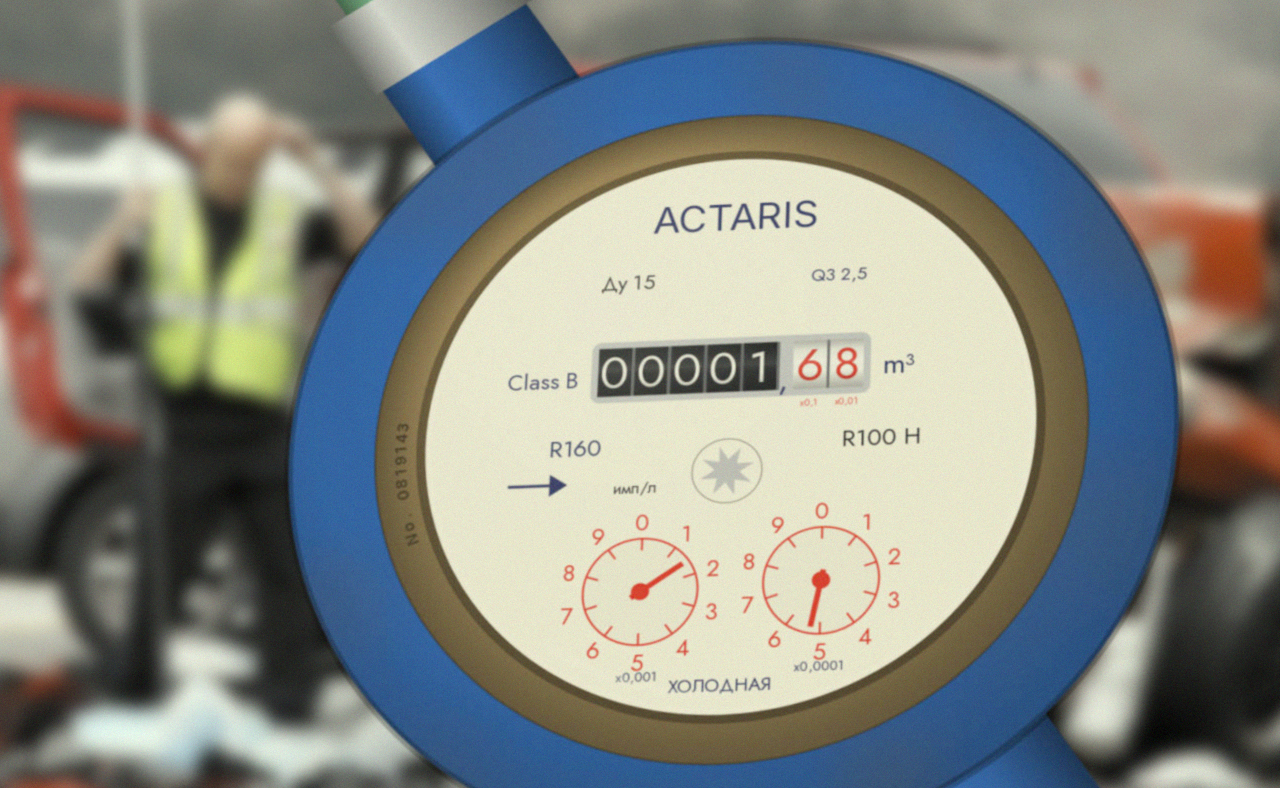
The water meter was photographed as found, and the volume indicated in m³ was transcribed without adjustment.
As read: 1.6815 m³
